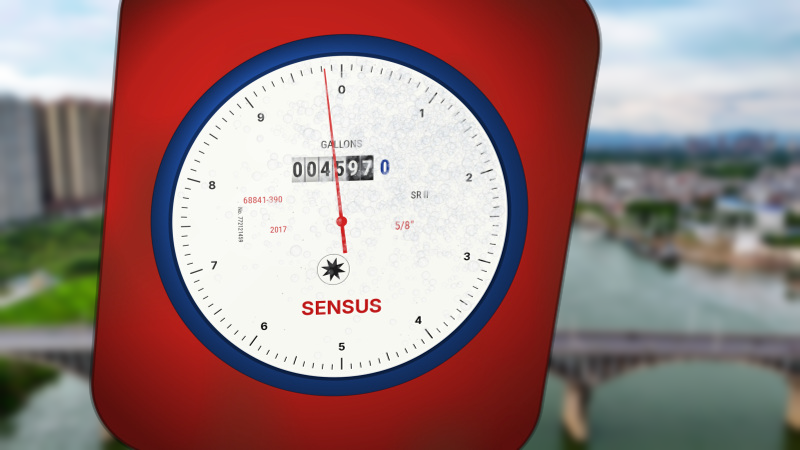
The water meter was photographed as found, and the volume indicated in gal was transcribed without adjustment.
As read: 45969.8 gal
